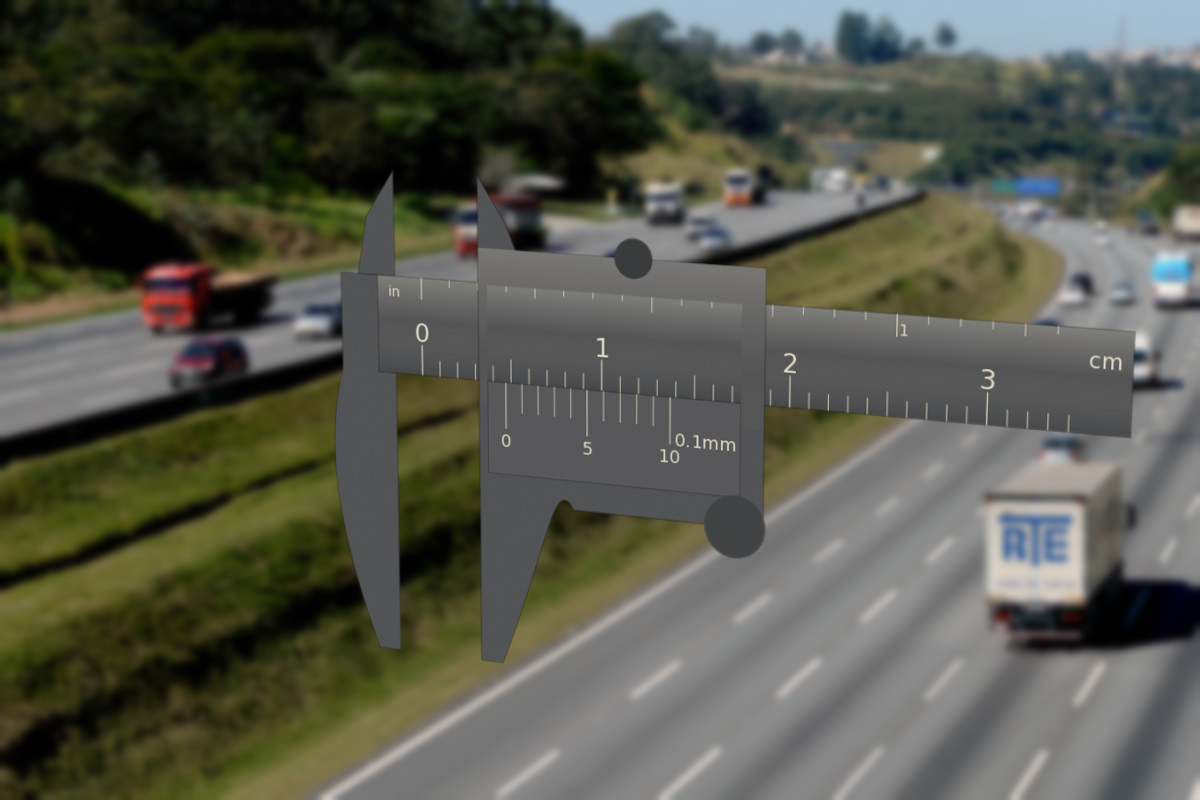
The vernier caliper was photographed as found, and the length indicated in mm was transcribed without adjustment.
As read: 4.7 mm
